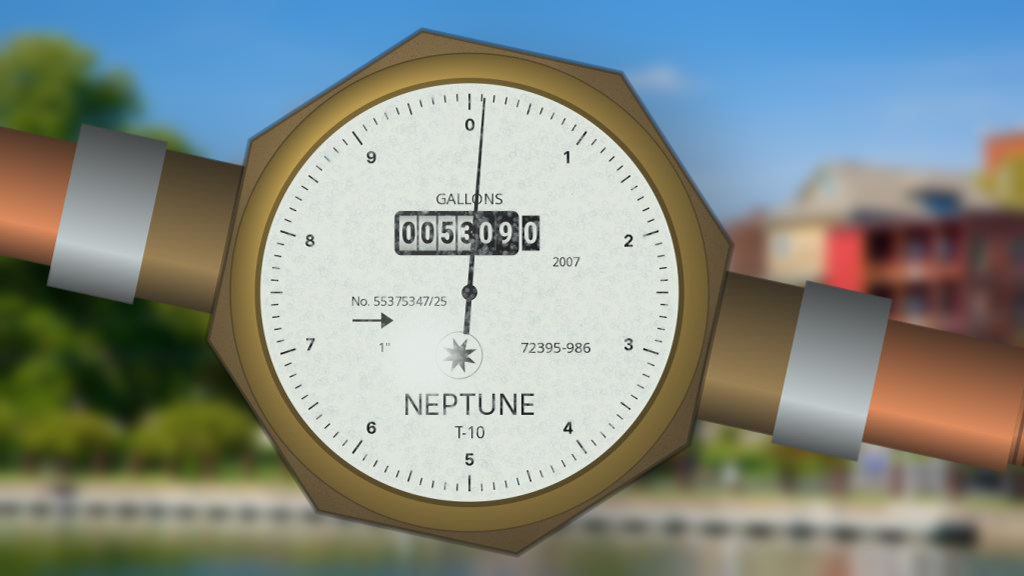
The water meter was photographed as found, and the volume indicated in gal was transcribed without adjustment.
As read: 53090.1 gal
